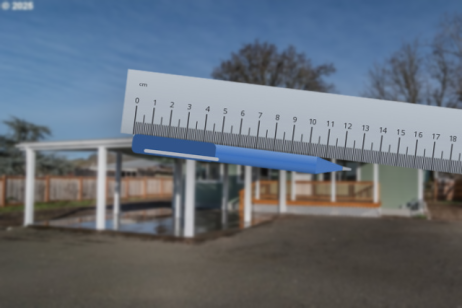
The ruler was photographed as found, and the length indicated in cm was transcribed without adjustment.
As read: 12.5 cm
